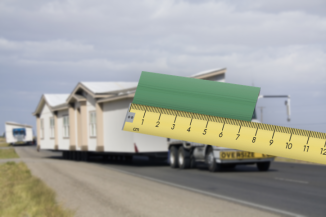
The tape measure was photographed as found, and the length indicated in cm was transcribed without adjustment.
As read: 7.5 cm
